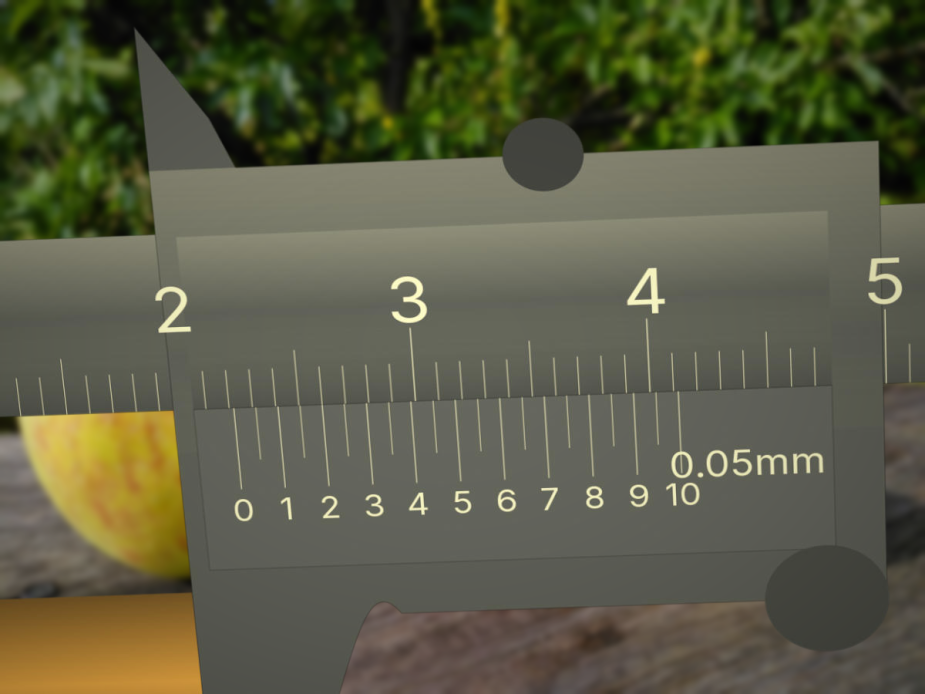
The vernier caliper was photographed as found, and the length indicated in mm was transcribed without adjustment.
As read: 22.20 mm
